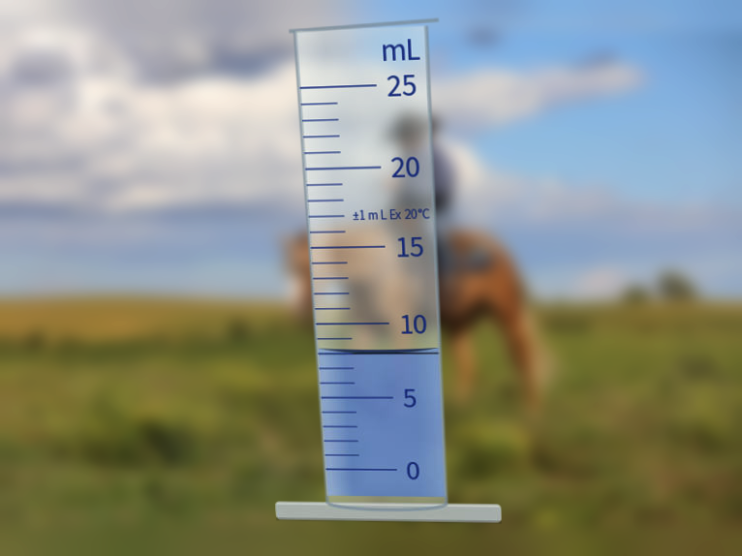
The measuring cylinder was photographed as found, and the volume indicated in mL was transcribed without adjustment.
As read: 8 mL
